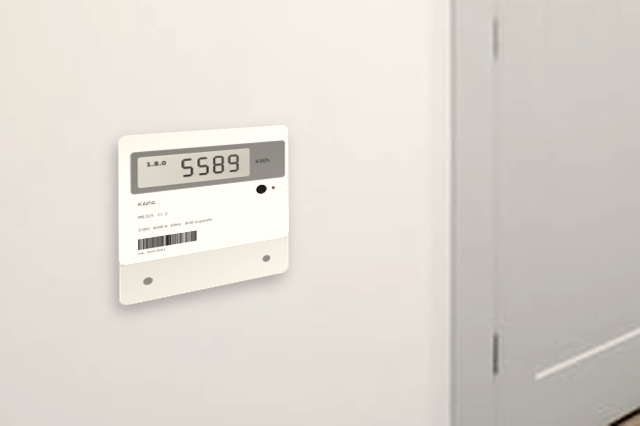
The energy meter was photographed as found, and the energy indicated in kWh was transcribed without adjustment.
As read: 5589 kWh
